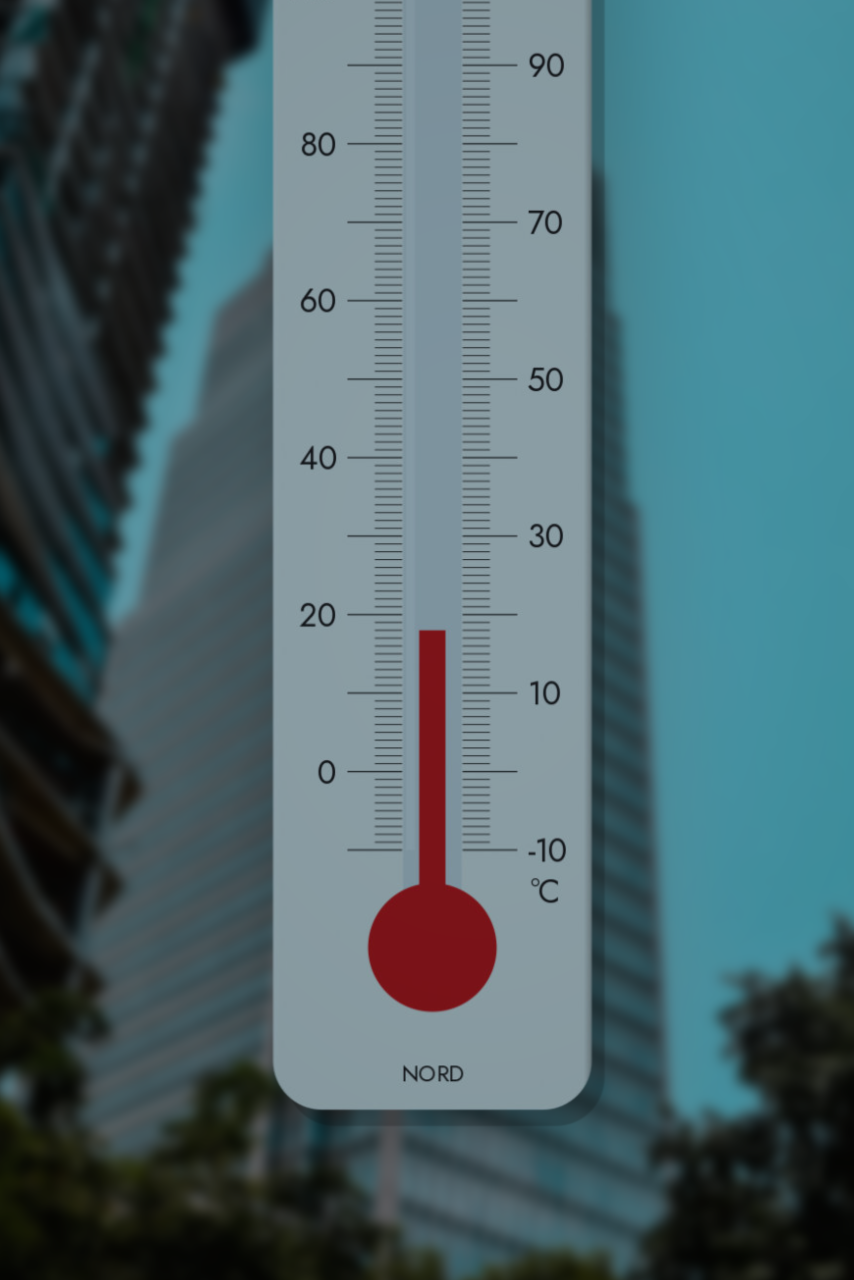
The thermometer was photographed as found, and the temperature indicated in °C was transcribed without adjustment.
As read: 18 °C
